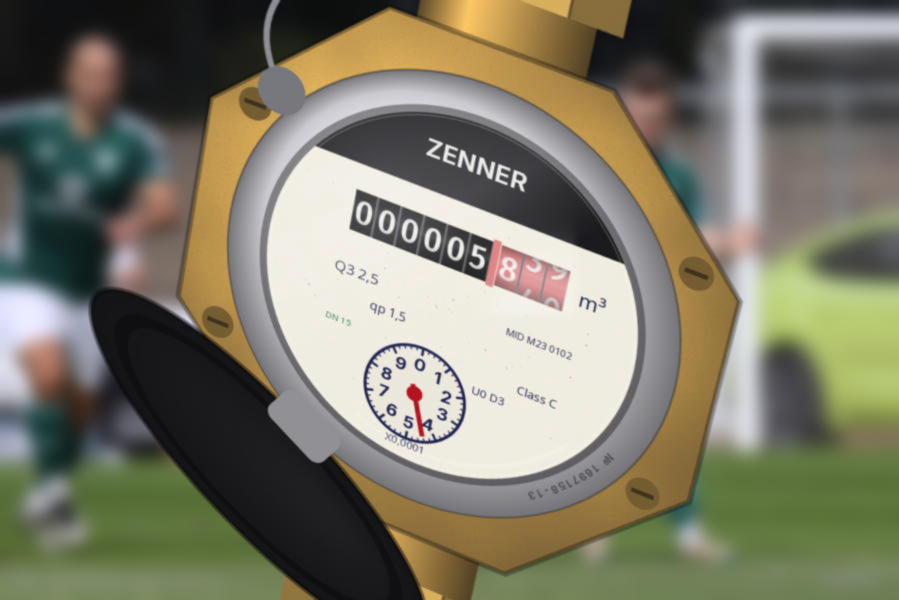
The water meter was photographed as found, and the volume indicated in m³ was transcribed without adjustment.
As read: 5.8394 m³
